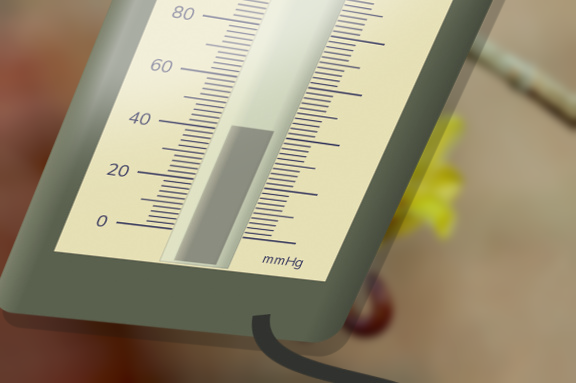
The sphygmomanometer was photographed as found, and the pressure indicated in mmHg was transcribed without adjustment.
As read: 42 mmHg
